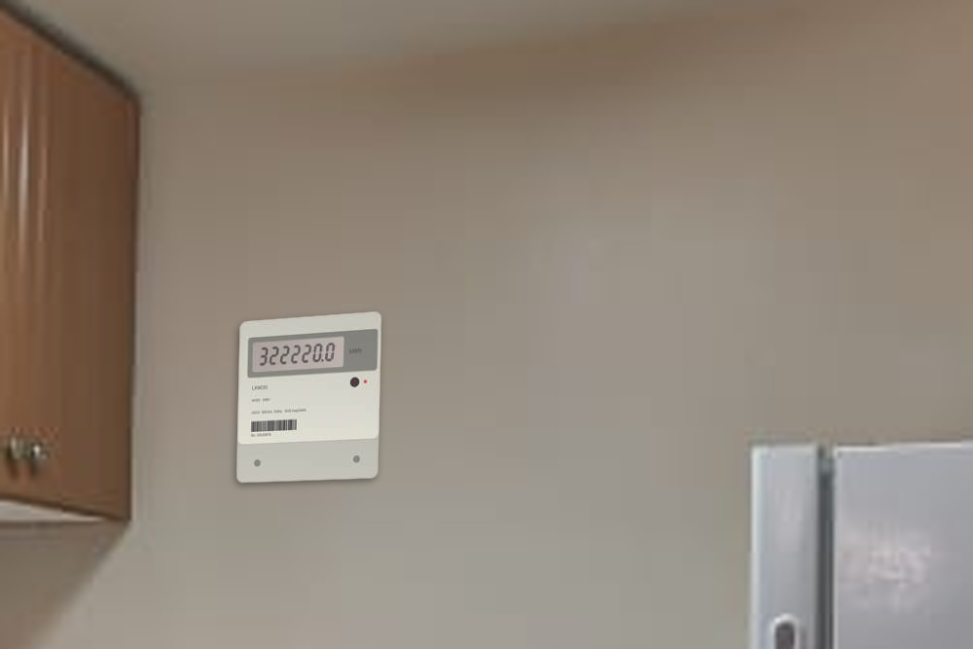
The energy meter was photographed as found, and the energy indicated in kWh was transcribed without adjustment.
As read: 322220.0 kWh
